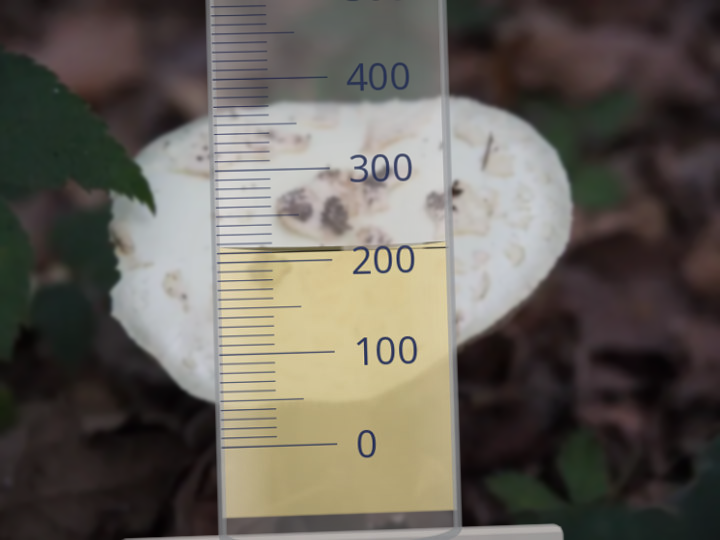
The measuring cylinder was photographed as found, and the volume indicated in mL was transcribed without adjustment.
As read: 210 mL
